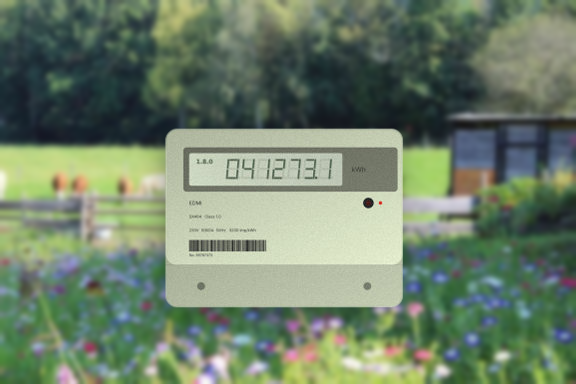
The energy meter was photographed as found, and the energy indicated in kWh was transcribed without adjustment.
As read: 41273.1 kWh
